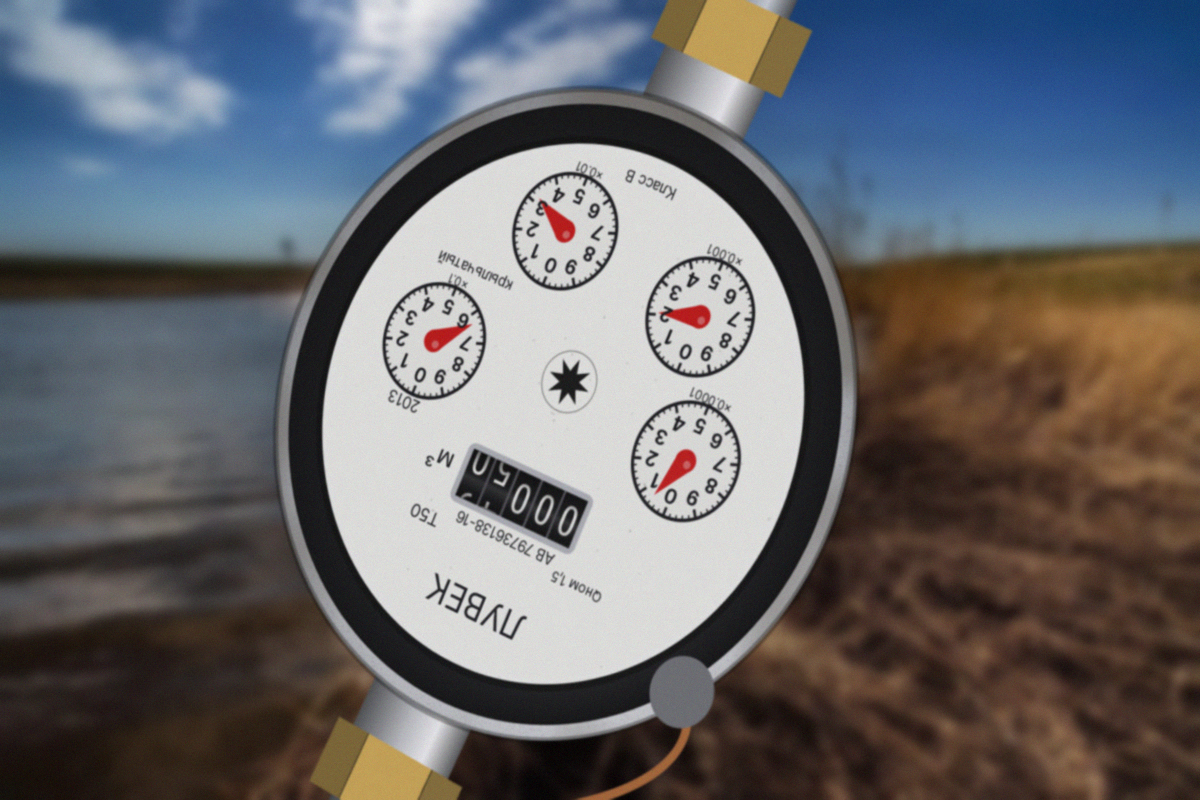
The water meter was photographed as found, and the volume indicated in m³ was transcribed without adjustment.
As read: 49.6320 m³
